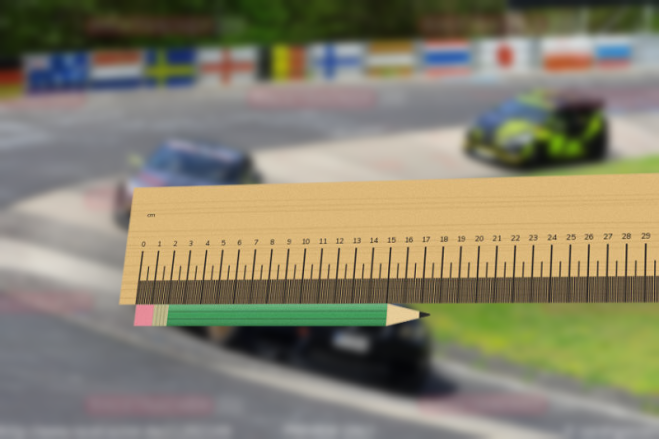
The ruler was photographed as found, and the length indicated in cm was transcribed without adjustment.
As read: 17.5 cm
